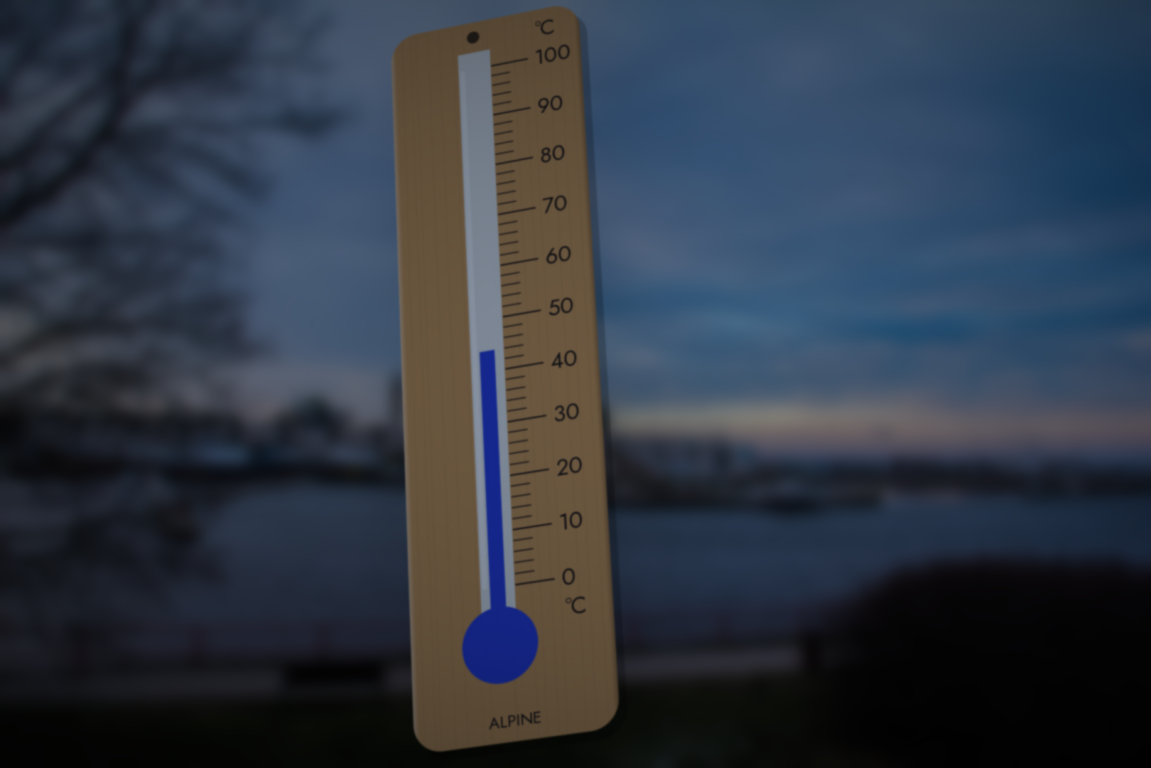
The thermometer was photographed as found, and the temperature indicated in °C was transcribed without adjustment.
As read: 44 °C
